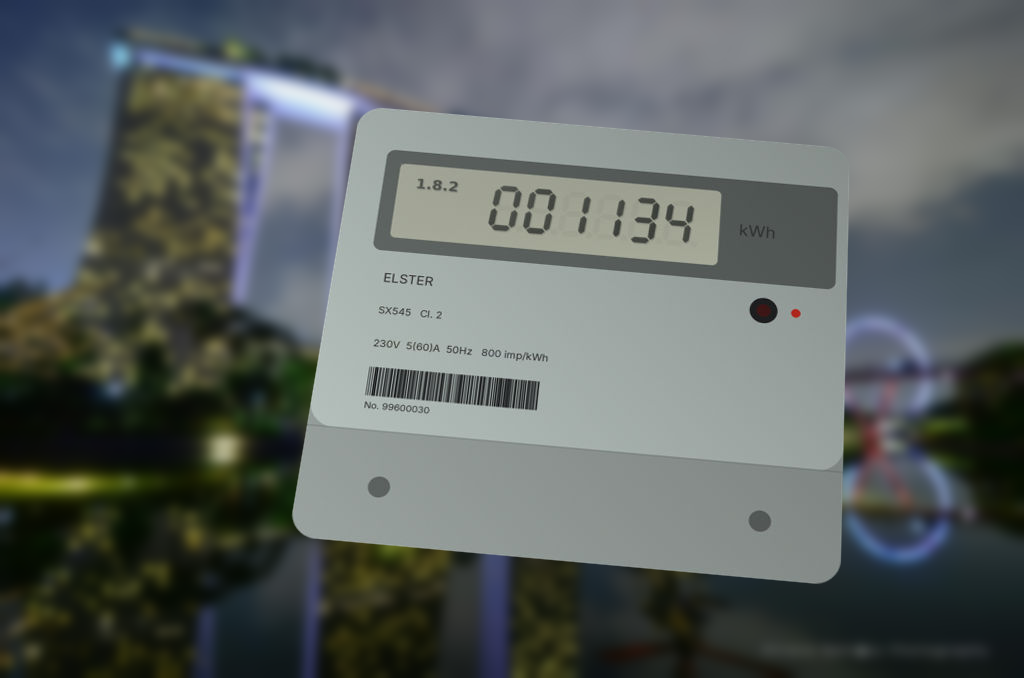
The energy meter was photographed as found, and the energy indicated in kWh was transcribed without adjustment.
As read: 1134 kWh
